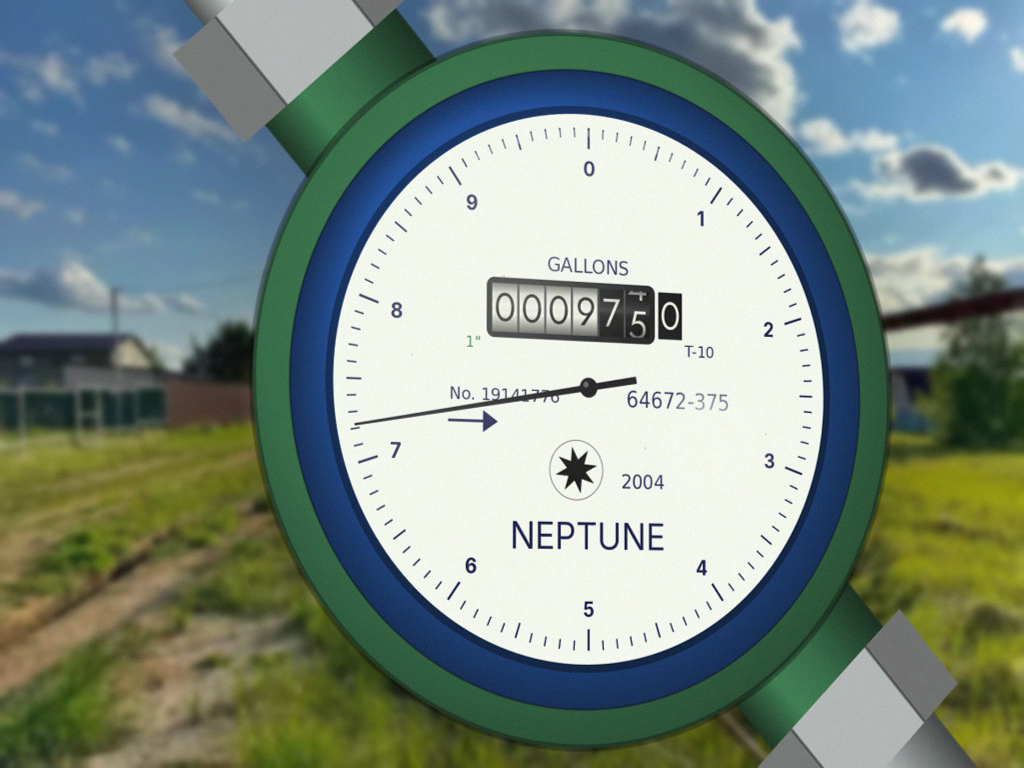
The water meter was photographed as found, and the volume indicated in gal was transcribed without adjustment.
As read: 9747.2 gal
